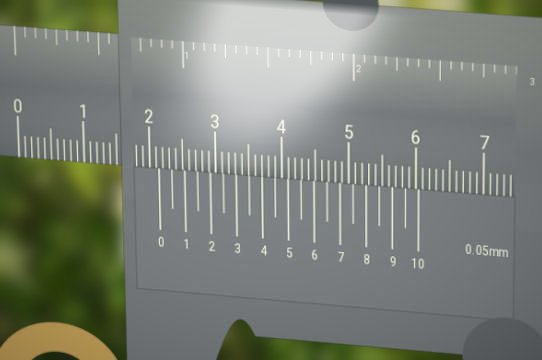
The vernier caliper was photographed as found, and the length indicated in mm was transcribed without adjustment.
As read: 21.4 mm
